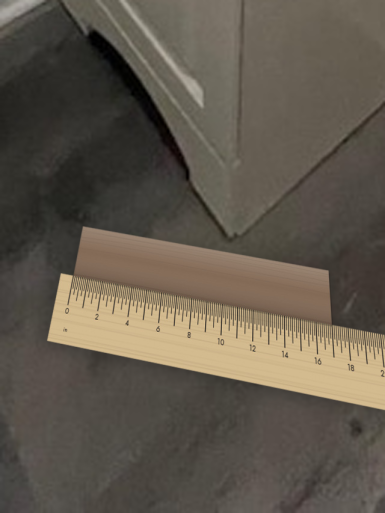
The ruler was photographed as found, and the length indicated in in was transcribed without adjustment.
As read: 17 in
